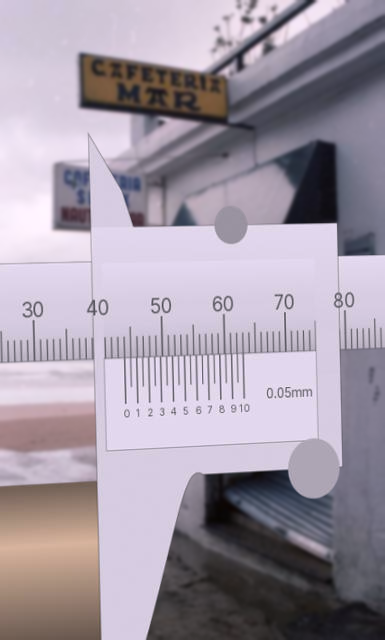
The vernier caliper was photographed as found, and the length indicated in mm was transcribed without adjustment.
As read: 44.0 mm
